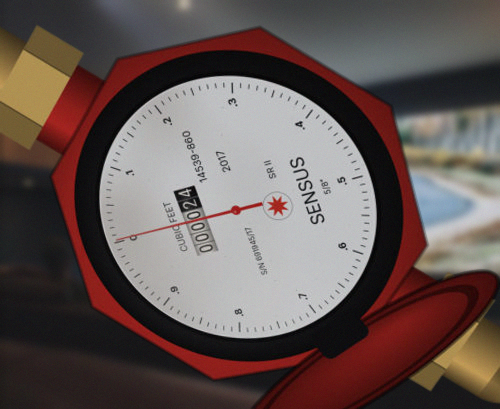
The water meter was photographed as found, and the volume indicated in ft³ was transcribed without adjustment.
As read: 24.00 ft³
